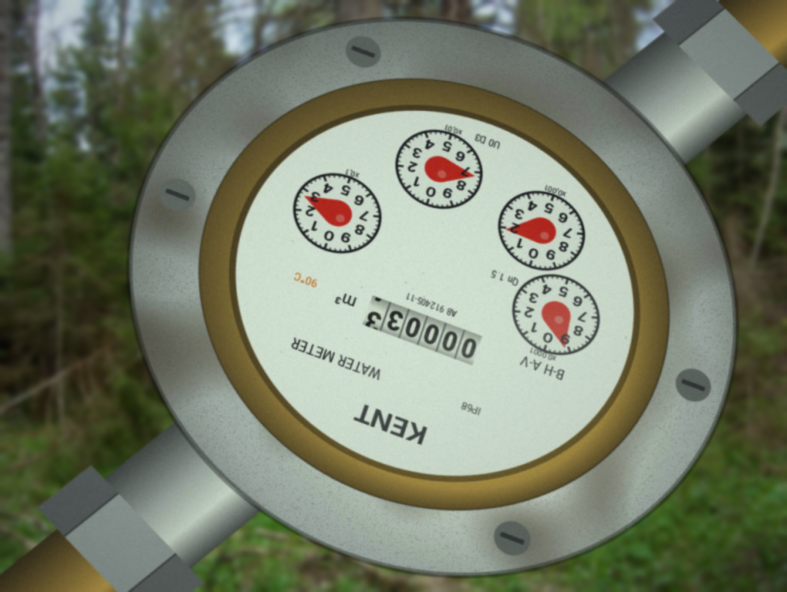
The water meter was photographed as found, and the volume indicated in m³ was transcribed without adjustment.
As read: 33.2719 m³
